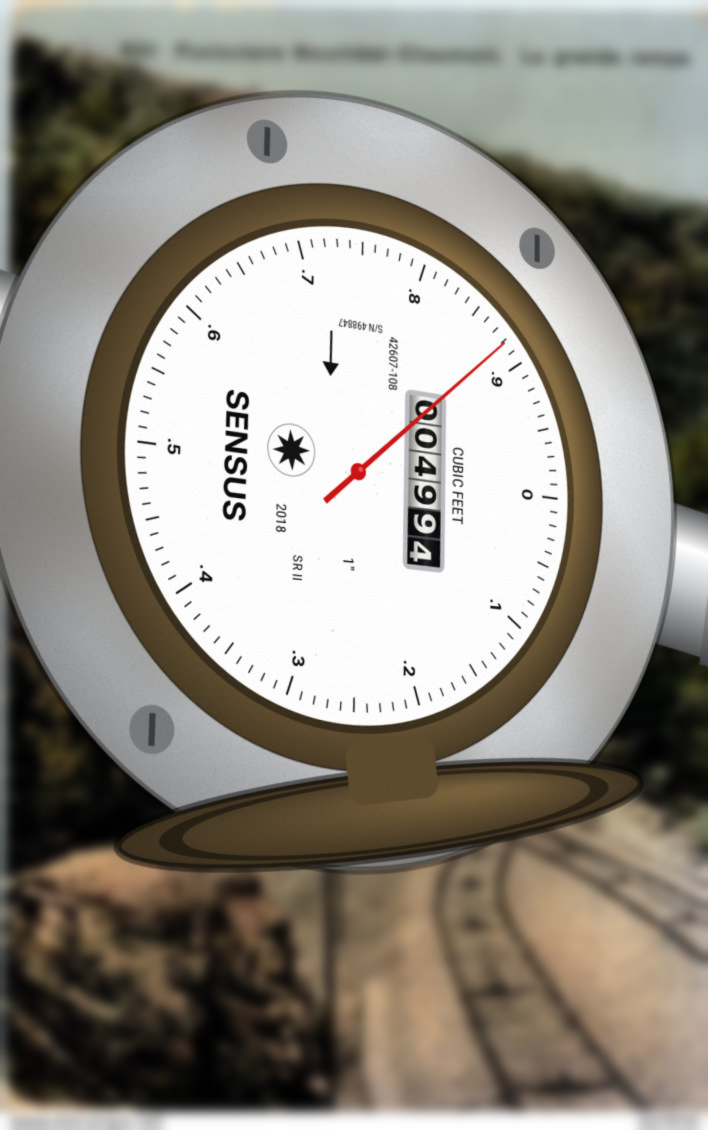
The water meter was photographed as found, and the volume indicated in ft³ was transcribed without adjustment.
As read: 4993.88 ft³
